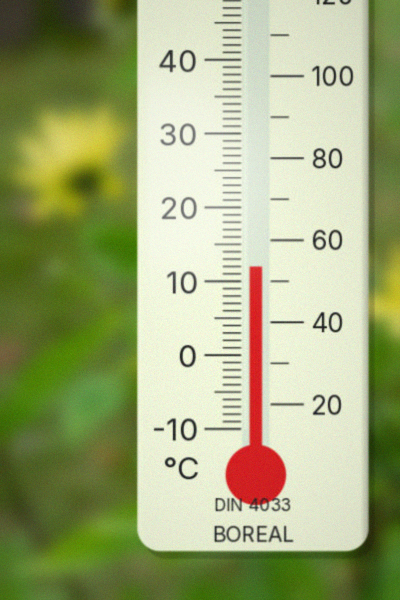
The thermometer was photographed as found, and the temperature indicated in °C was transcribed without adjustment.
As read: 12 °C
